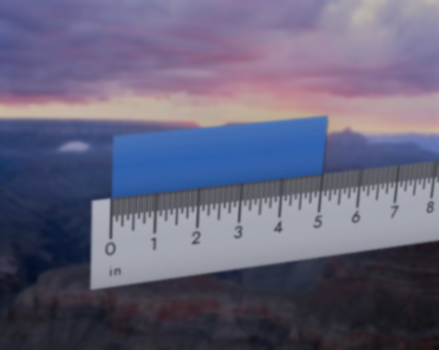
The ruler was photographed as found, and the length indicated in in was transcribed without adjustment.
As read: 5 in
